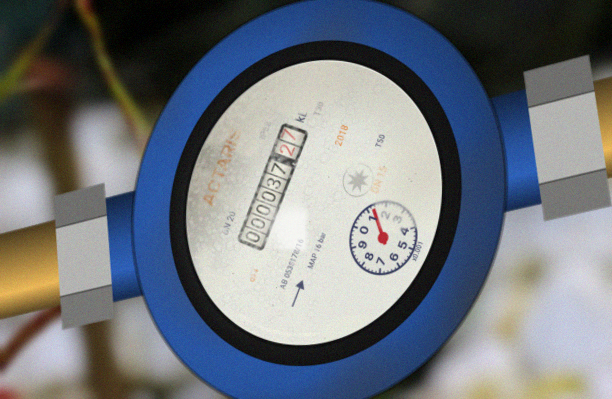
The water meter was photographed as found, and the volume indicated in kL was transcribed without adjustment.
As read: 37.271 kL
